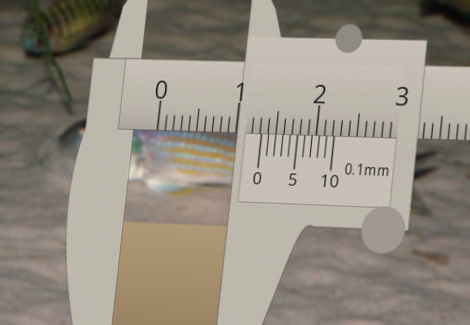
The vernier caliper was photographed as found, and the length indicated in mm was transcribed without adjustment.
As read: 13.2 mm
